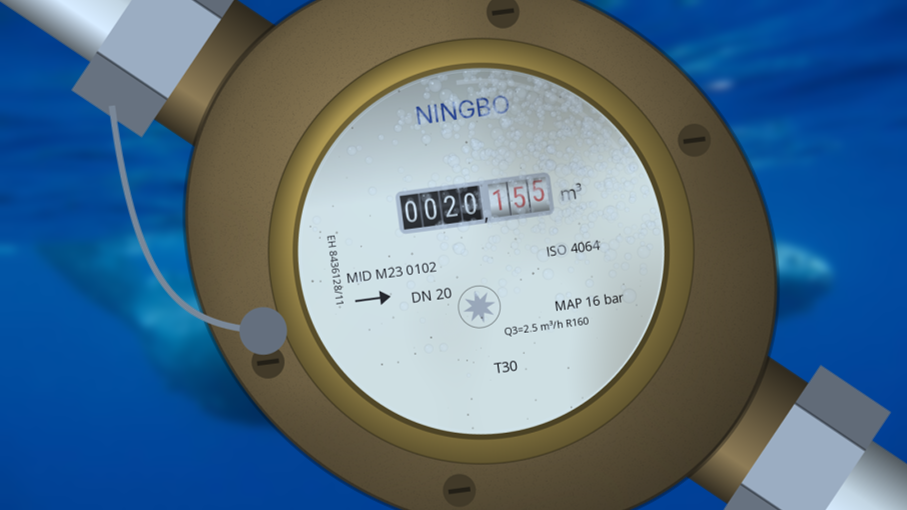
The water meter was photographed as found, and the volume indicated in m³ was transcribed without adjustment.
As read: 20.155 m³
